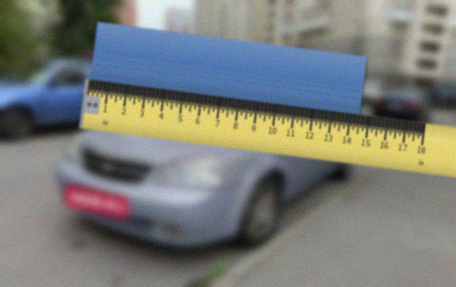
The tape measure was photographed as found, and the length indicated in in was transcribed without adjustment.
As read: 14.5 in
